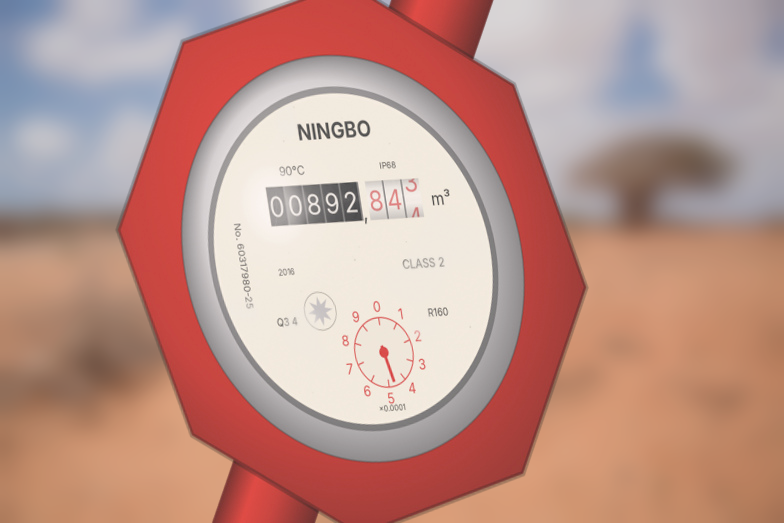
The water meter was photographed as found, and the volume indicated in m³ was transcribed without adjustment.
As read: 892.8434 m³
